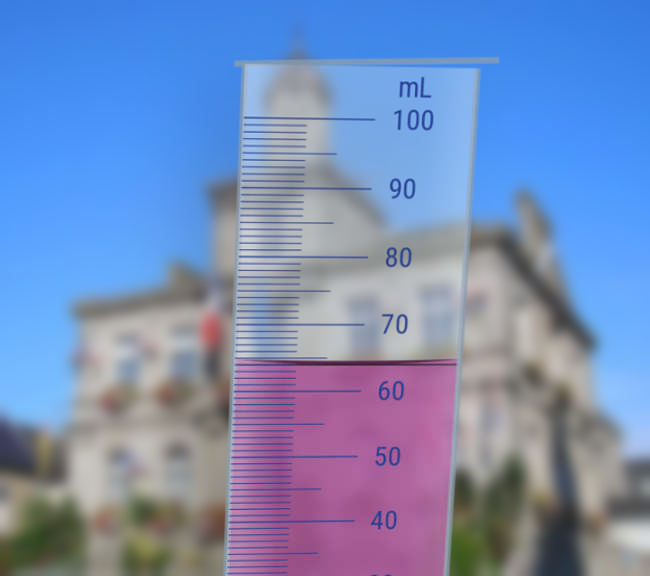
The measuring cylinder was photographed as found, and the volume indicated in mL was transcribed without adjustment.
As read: 64 mL
